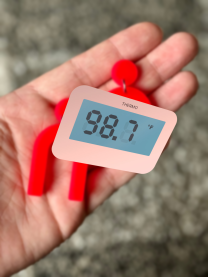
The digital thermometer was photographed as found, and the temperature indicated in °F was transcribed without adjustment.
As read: 98.7 °F
